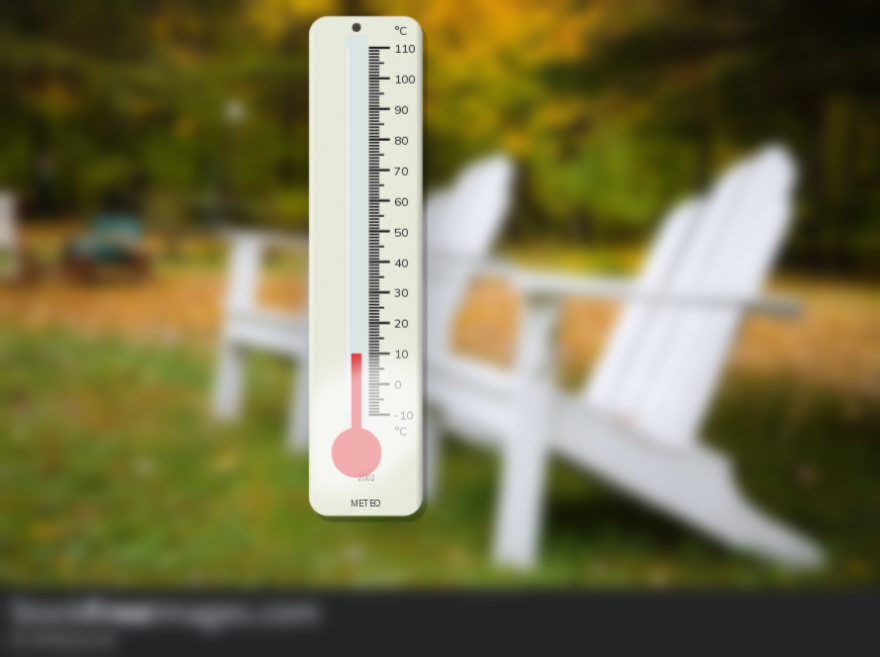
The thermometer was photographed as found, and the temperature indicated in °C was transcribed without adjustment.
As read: 10 °C
